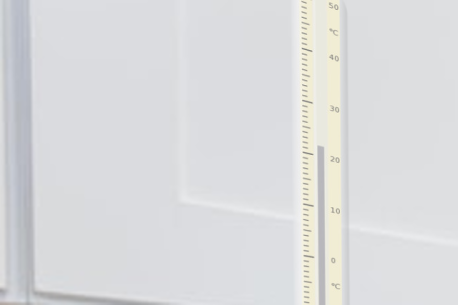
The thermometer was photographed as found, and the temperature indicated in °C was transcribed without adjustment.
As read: 22 °C
